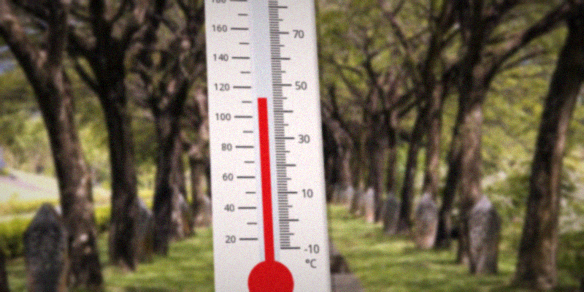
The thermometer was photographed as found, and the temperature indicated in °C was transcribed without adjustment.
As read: 45 °C
